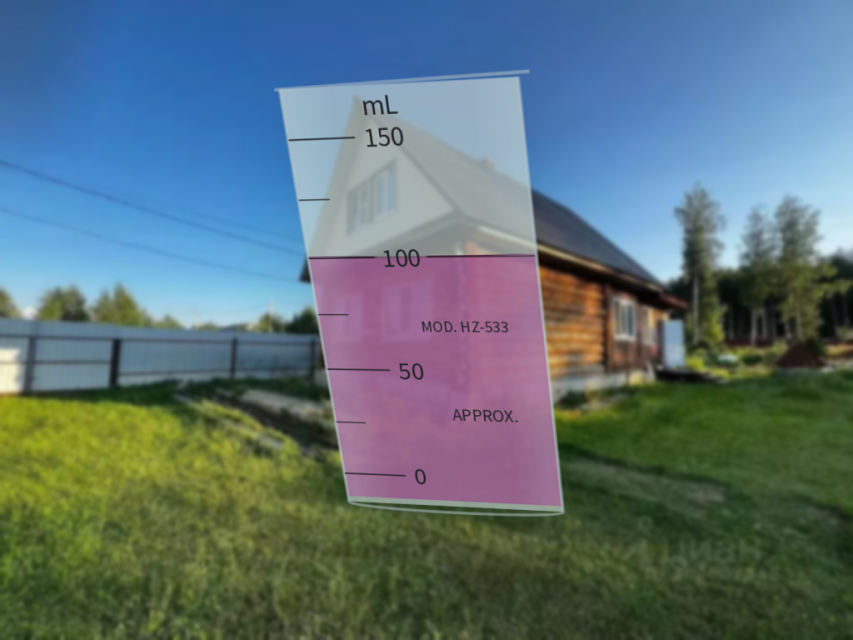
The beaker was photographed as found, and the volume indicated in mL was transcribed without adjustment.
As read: 100 mL
